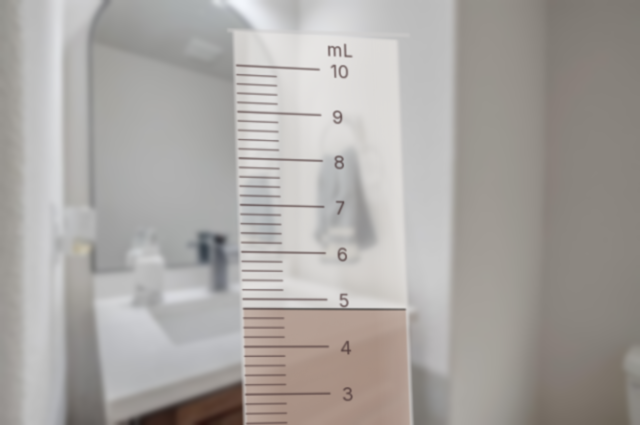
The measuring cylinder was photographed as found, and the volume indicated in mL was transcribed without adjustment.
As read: 4.8 mL
